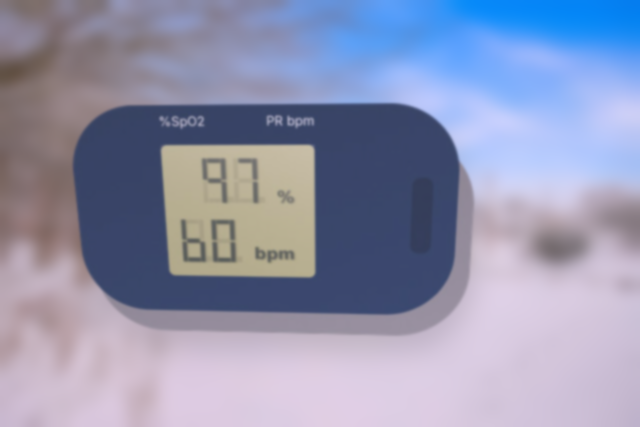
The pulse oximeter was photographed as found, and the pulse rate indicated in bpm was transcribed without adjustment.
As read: 60 bpm
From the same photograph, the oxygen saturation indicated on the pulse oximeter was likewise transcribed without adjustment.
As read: 97 %
